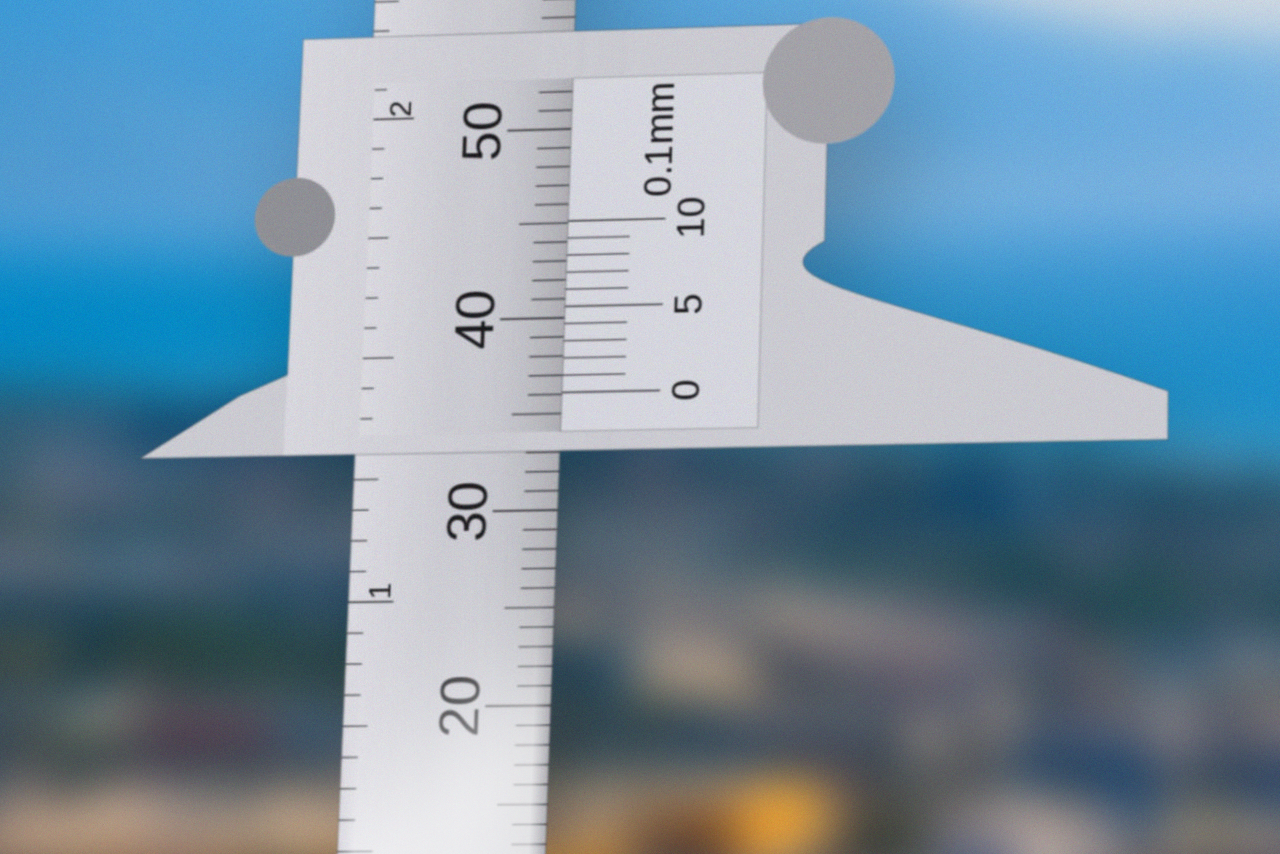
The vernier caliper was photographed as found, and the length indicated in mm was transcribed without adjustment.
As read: 36.1 mm
